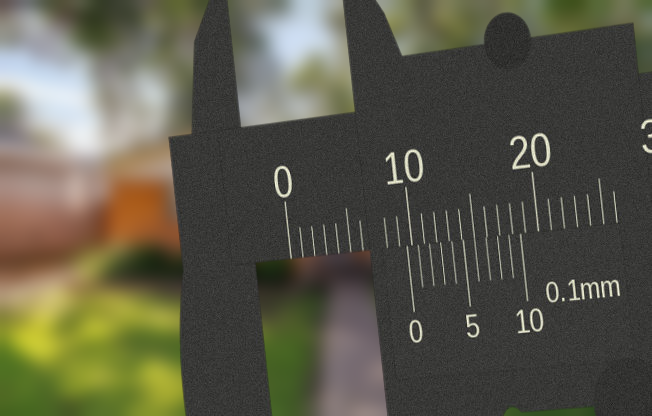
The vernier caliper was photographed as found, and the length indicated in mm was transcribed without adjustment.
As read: 9.6 mm
